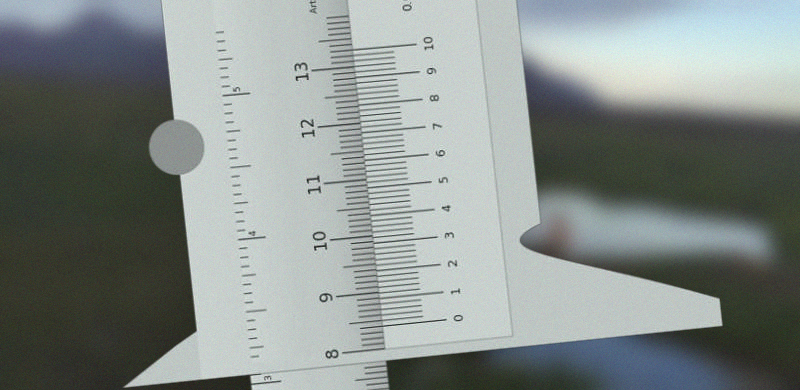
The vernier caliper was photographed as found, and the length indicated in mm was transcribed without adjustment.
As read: 84.0 mm
